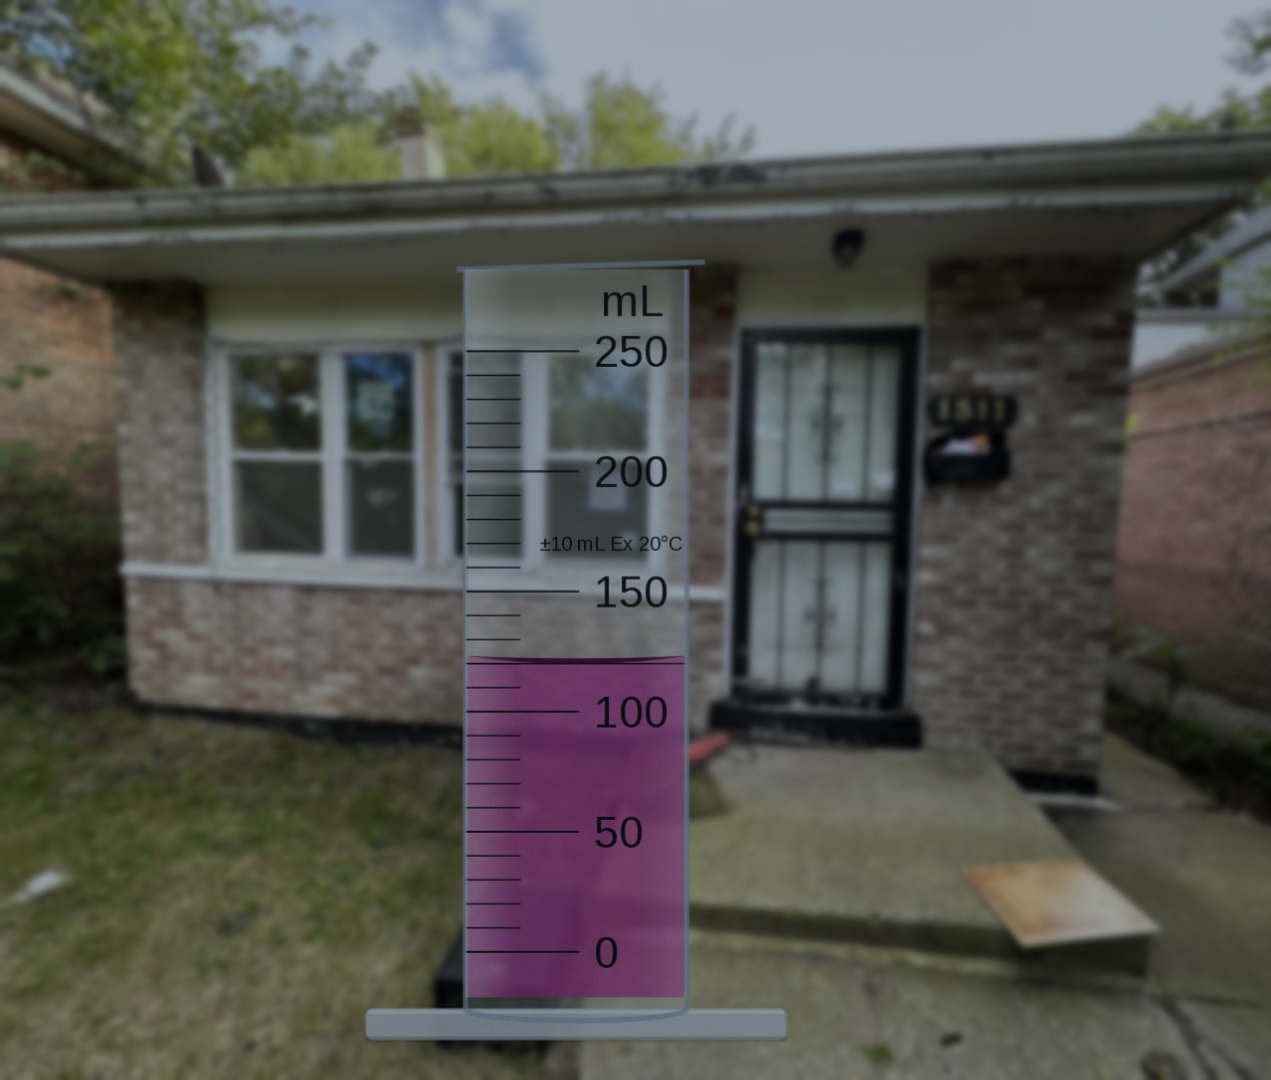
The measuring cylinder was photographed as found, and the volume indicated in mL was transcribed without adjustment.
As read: 120 mL
